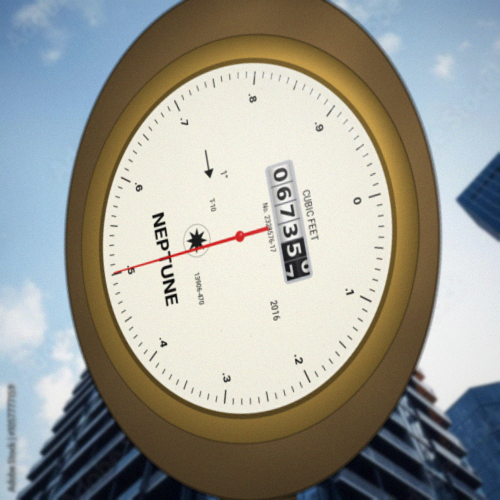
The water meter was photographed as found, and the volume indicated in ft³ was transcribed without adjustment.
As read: 67356.50 ft³
